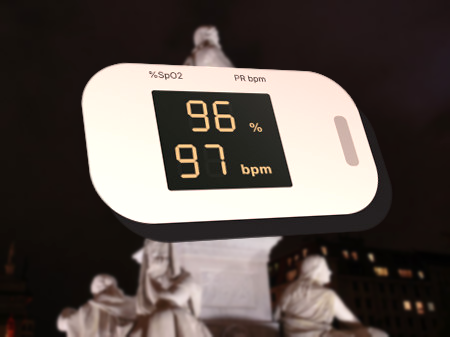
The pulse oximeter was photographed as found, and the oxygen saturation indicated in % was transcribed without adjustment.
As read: 96 %
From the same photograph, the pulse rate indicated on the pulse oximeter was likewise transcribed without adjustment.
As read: 97 bpm
